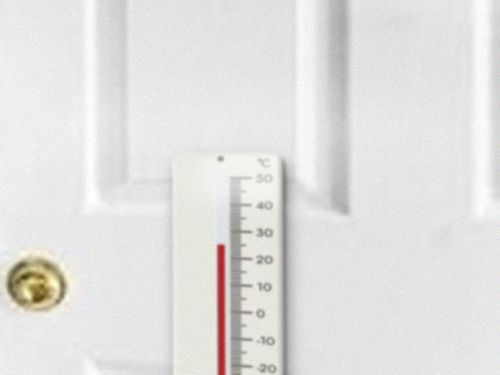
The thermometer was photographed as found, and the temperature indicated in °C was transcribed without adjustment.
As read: 25 °C
